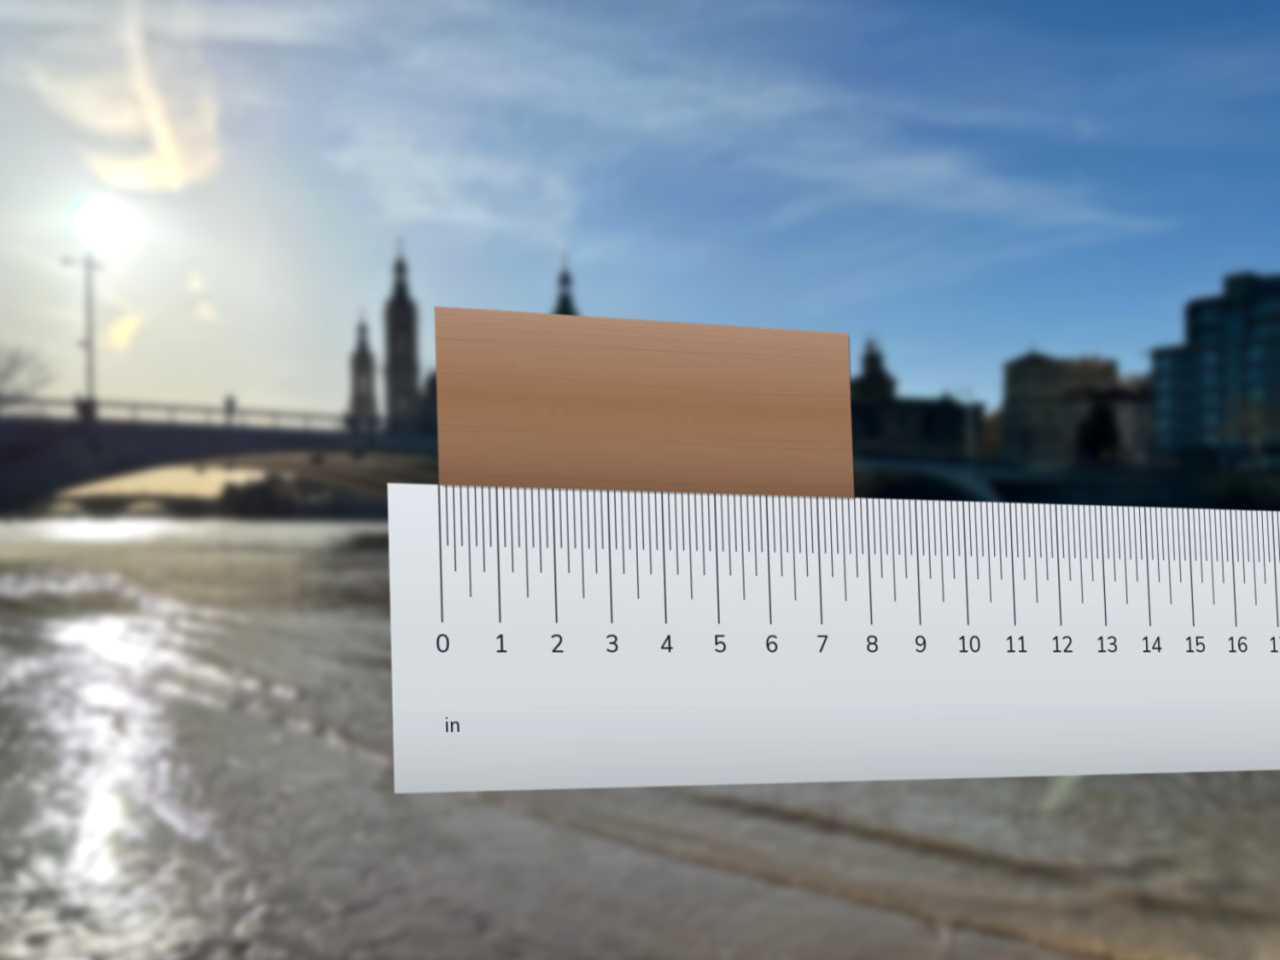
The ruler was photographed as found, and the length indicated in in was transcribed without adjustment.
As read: 7.75 in
